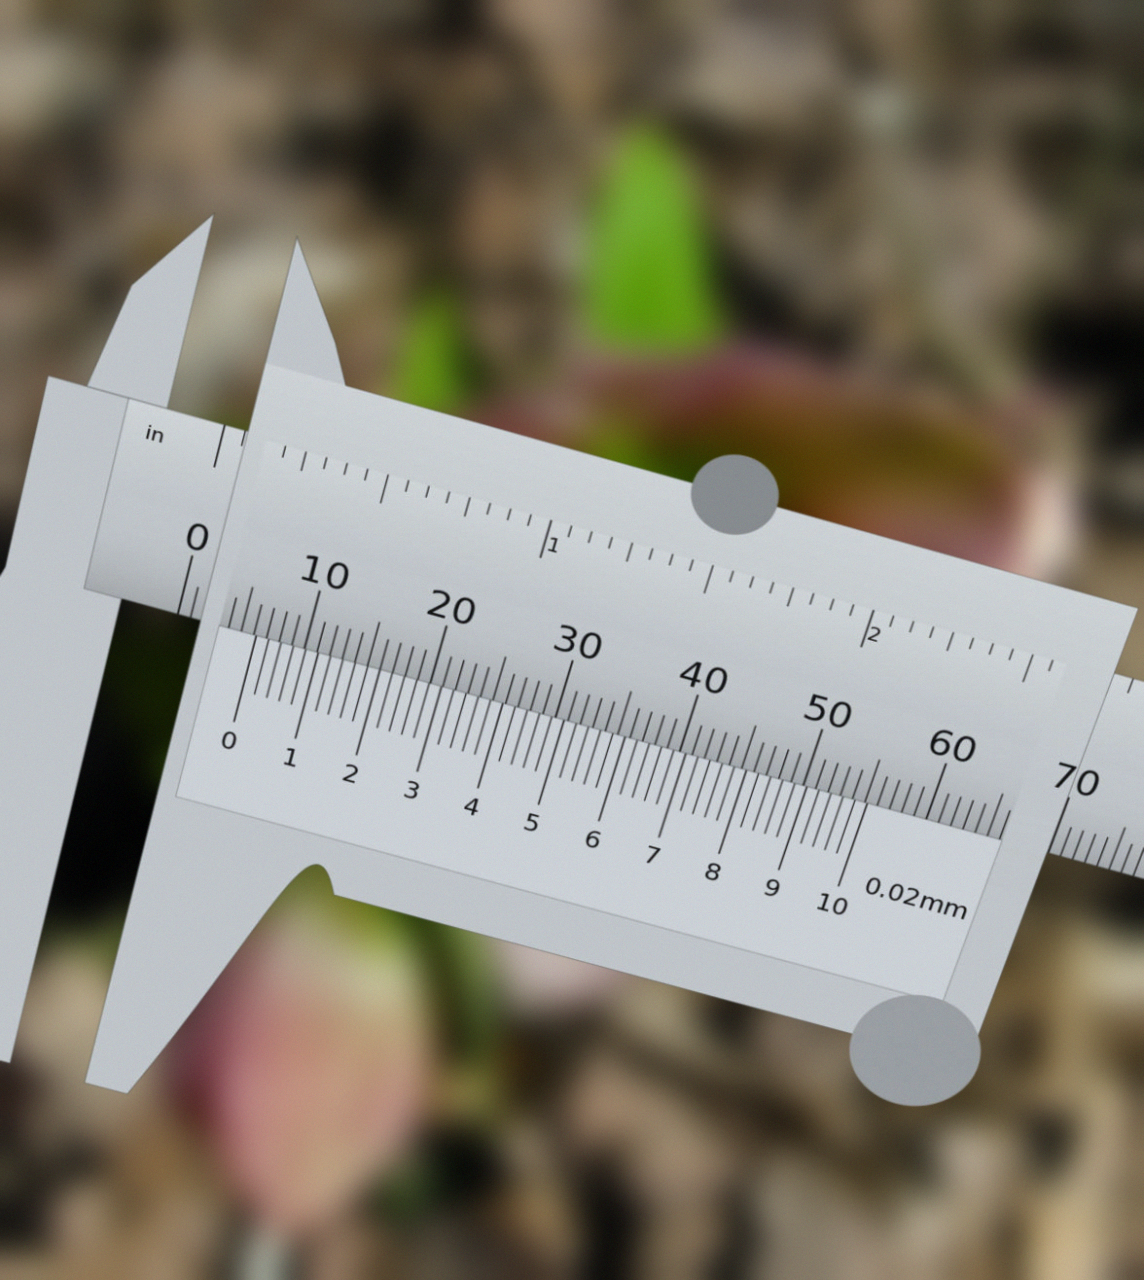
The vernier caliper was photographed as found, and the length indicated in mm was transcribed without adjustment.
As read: 6.2 mm
